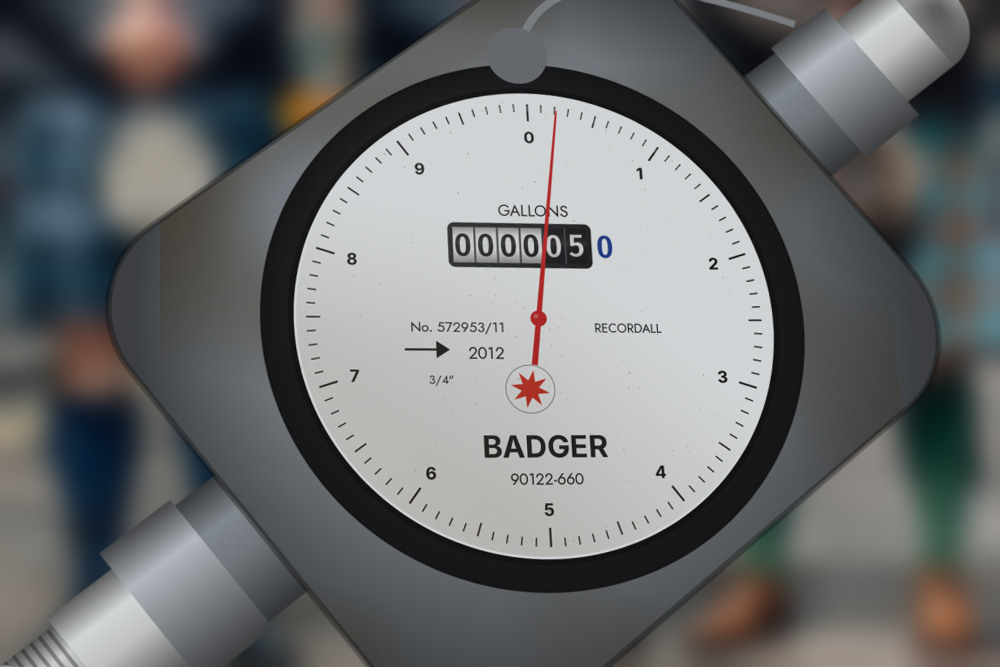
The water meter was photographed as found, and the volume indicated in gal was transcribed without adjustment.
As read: 50.2 gal
